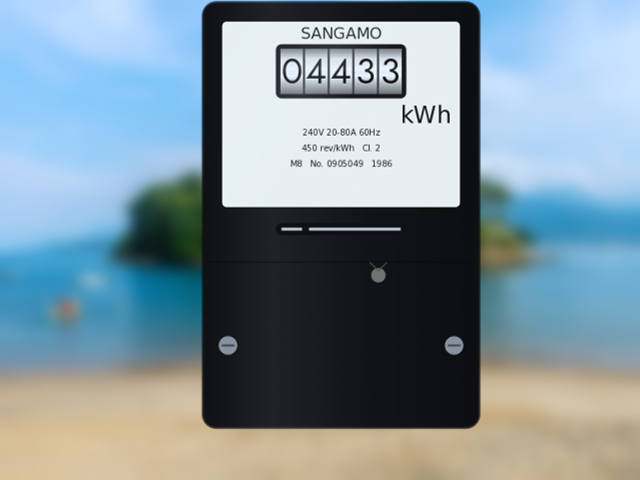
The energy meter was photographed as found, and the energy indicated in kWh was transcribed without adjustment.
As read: 4433 kWh
